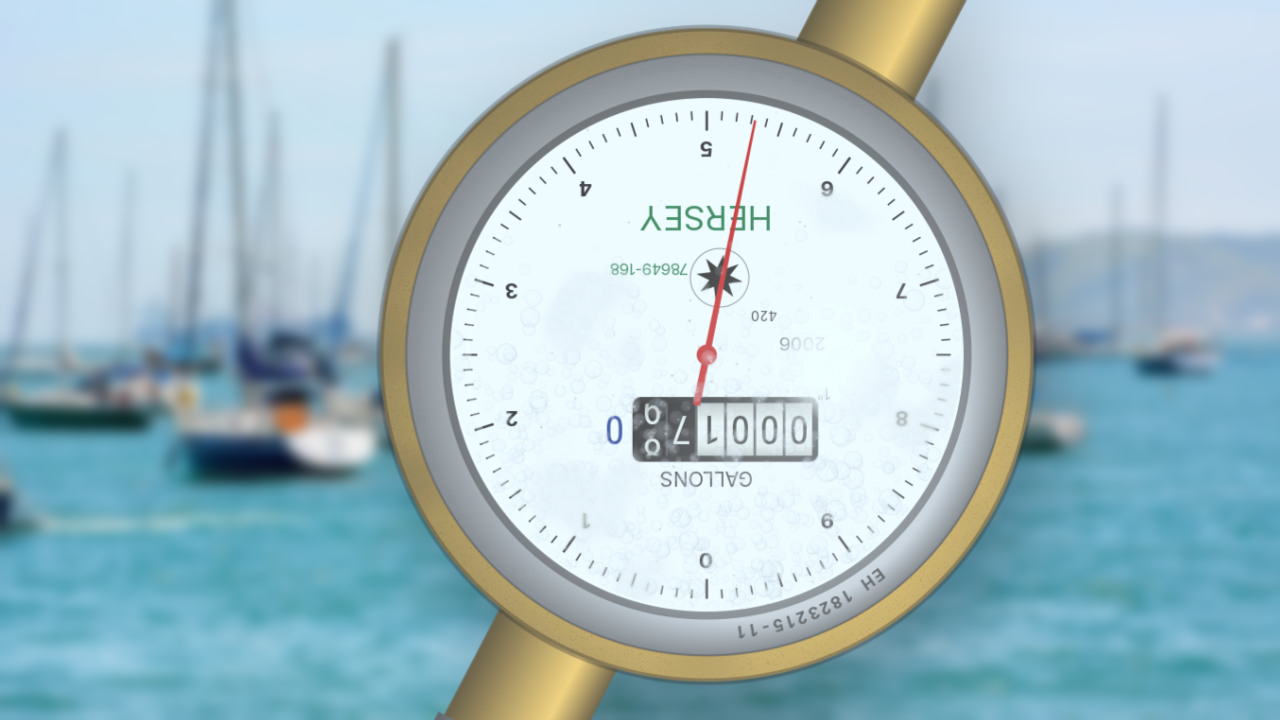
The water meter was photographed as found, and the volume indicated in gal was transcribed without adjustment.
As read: 1785.3 gal
